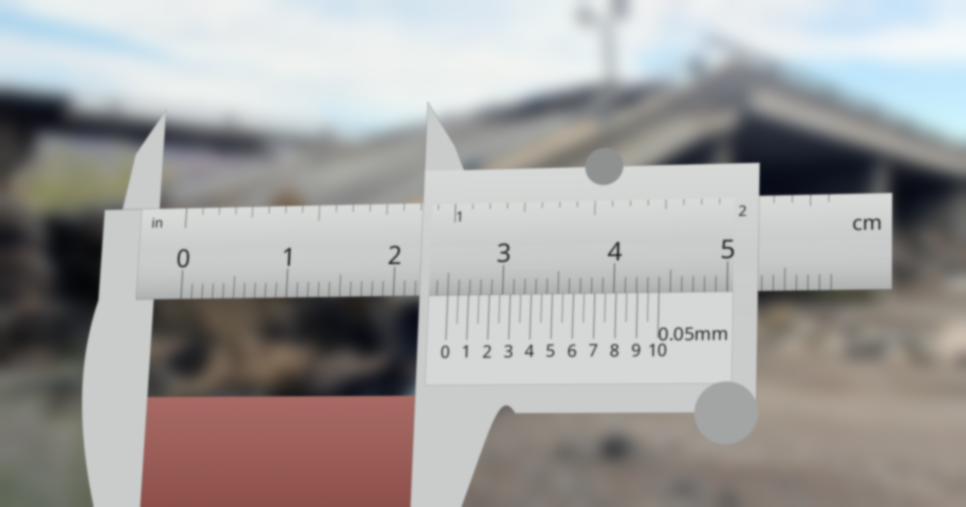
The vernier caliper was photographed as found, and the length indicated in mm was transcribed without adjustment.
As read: 25.0 mm
